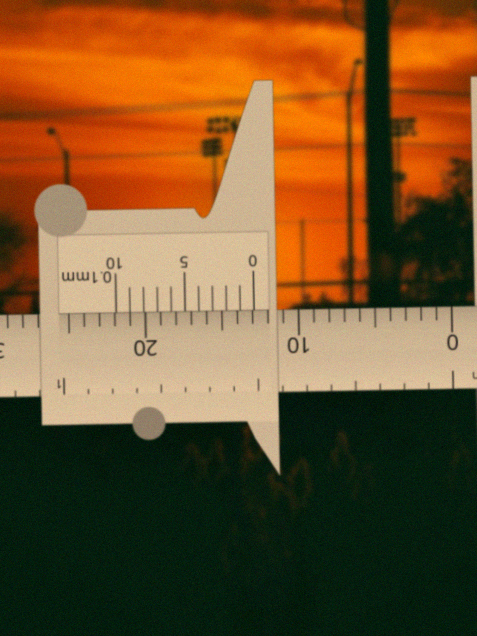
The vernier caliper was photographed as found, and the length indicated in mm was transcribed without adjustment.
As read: 12.9 mm
